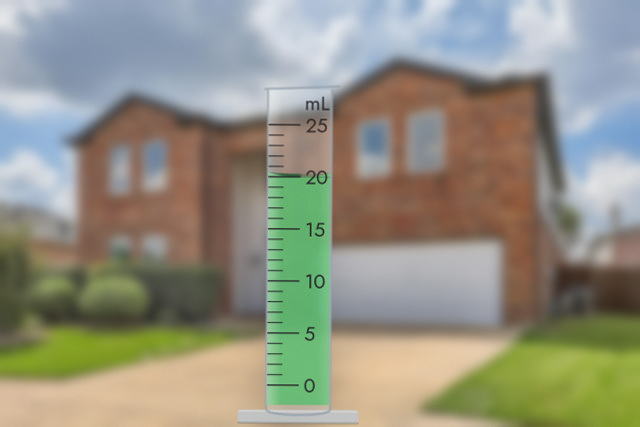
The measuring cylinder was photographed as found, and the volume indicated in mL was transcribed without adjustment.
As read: 20 mL
